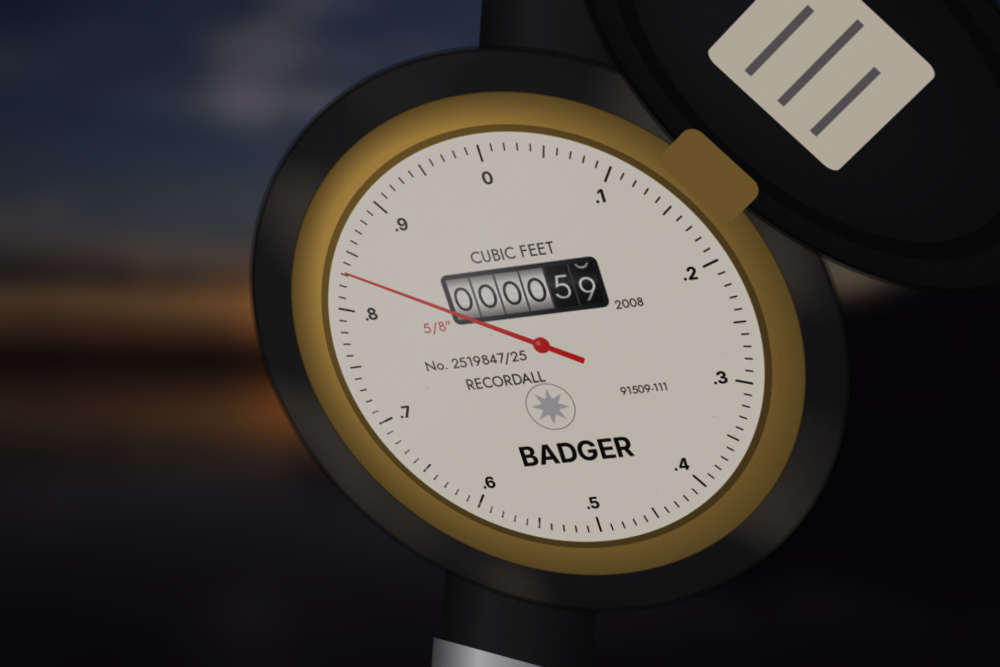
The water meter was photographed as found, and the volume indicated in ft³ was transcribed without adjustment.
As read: 58.83 ft³
